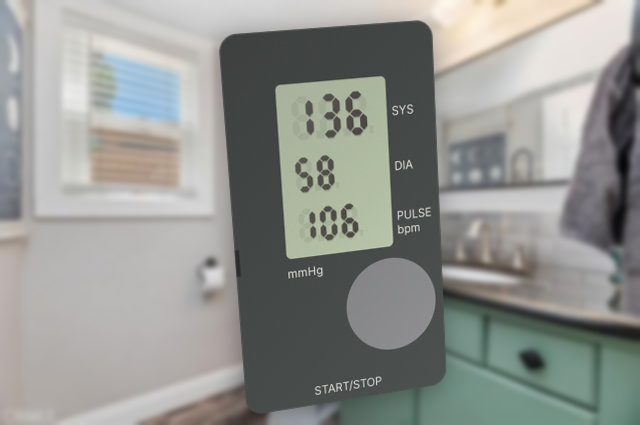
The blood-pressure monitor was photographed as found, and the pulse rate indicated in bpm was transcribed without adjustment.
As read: 106 bpm
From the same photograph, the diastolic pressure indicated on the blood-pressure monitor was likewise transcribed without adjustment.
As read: 58 mmHg
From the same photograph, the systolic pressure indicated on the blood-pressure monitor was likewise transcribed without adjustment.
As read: 136 mmHg
